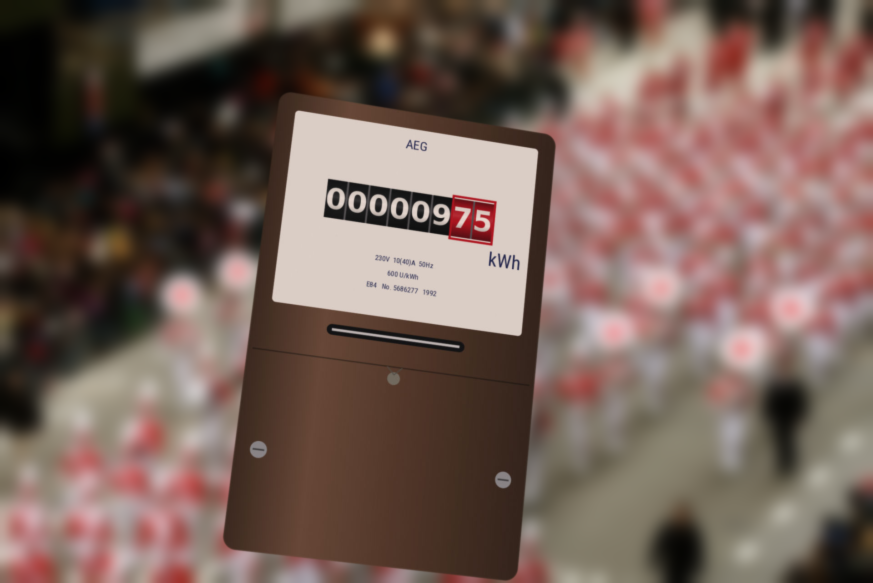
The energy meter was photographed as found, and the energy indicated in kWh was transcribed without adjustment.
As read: 9.75 kWh
